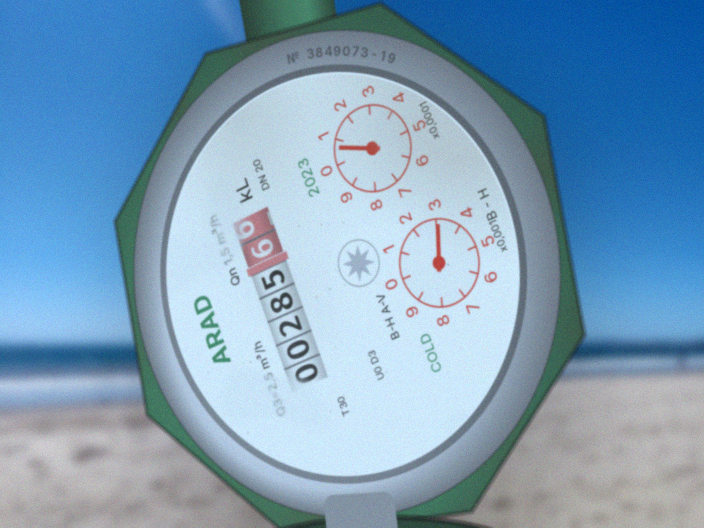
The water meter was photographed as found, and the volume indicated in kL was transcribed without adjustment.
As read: 285.6630 kL
